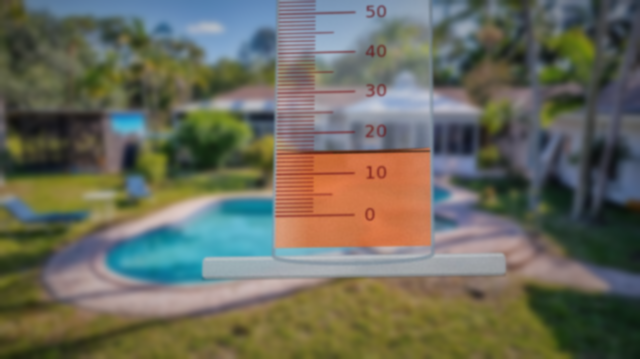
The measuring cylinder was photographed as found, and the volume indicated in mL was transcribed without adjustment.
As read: 15 mL
